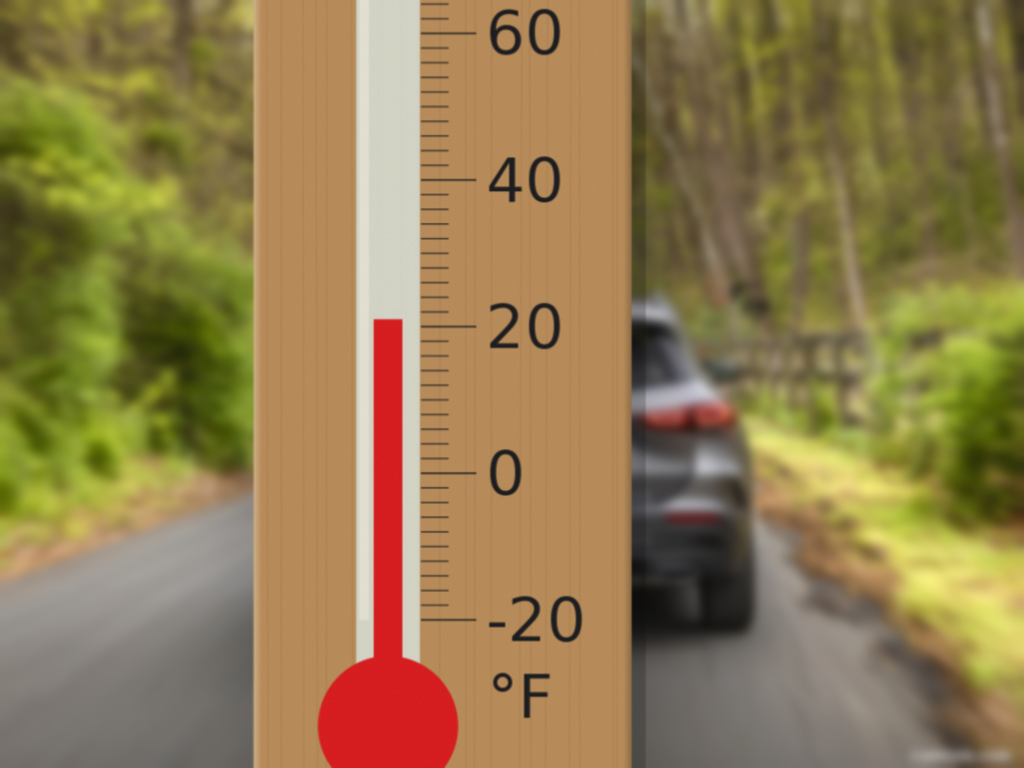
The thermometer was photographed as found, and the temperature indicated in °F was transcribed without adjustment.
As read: 21 °F
